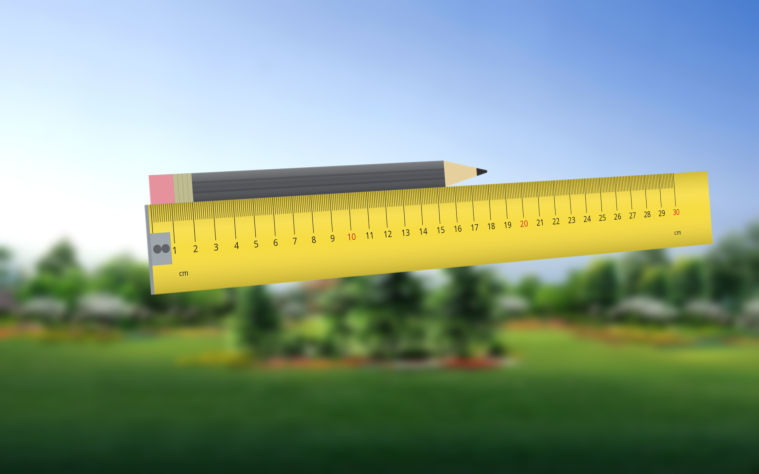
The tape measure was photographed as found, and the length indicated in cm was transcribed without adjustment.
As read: 18 cm
